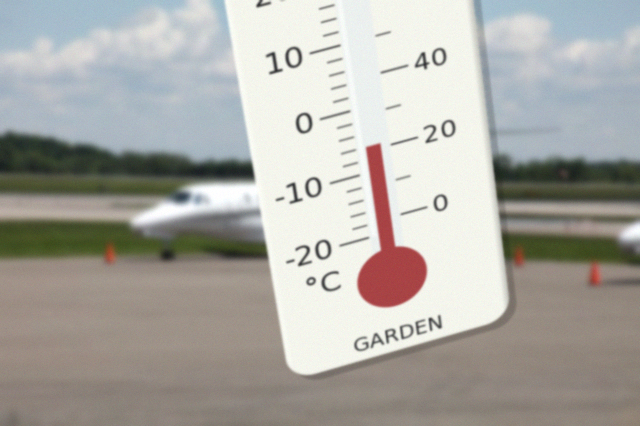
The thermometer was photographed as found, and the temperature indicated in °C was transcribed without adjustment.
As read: -6 °C
